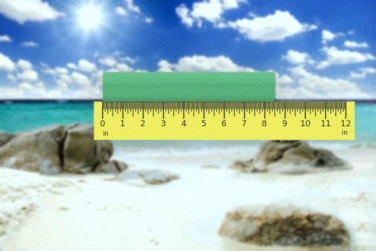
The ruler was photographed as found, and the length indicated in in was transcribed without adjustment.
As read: 8.5 in
